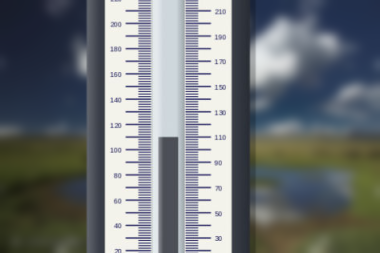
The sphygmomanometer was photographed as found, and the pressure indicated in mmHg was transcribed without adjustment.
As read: 110 mmHg
